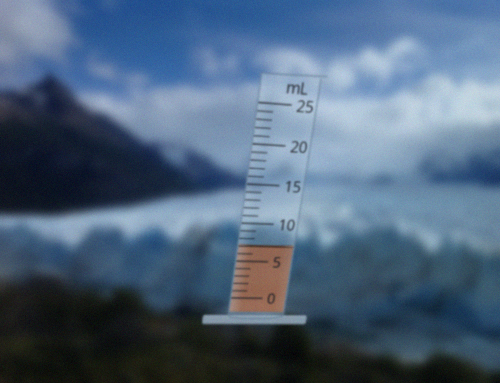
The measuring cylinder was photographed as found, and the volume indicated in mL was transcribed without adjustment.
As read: 7 mL
